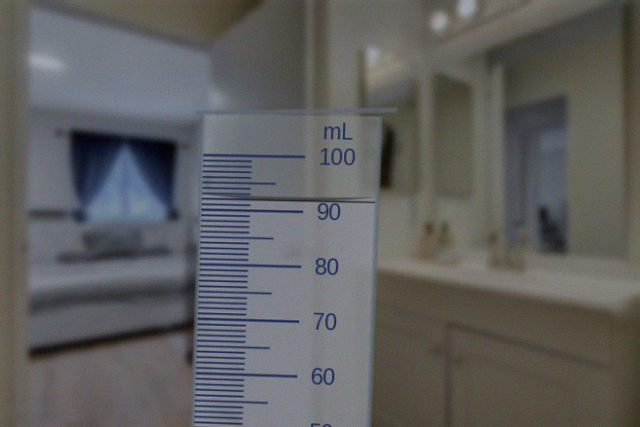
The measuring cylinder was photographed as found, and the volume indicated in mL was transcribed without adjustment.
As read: 92 mL
